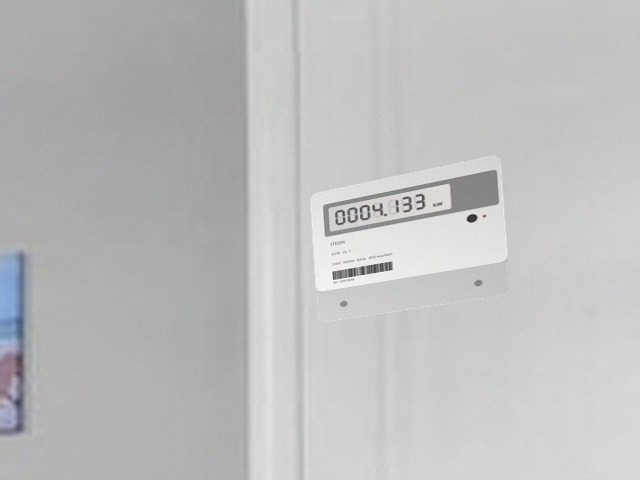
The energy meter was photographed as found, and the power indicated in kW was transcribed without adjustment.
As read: 4.133 kW
